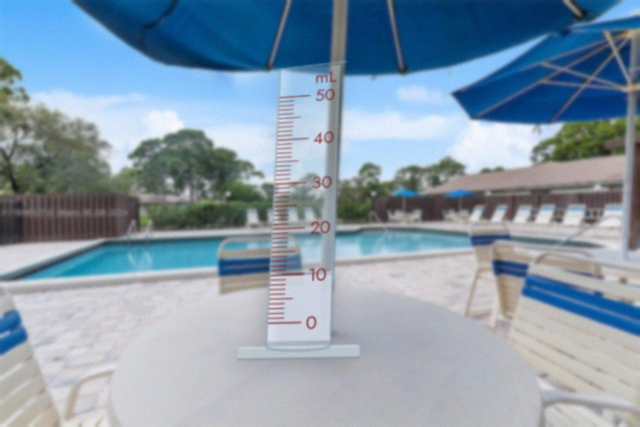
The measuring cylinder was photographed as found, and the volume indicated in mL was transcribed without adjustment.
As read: 10 mL
